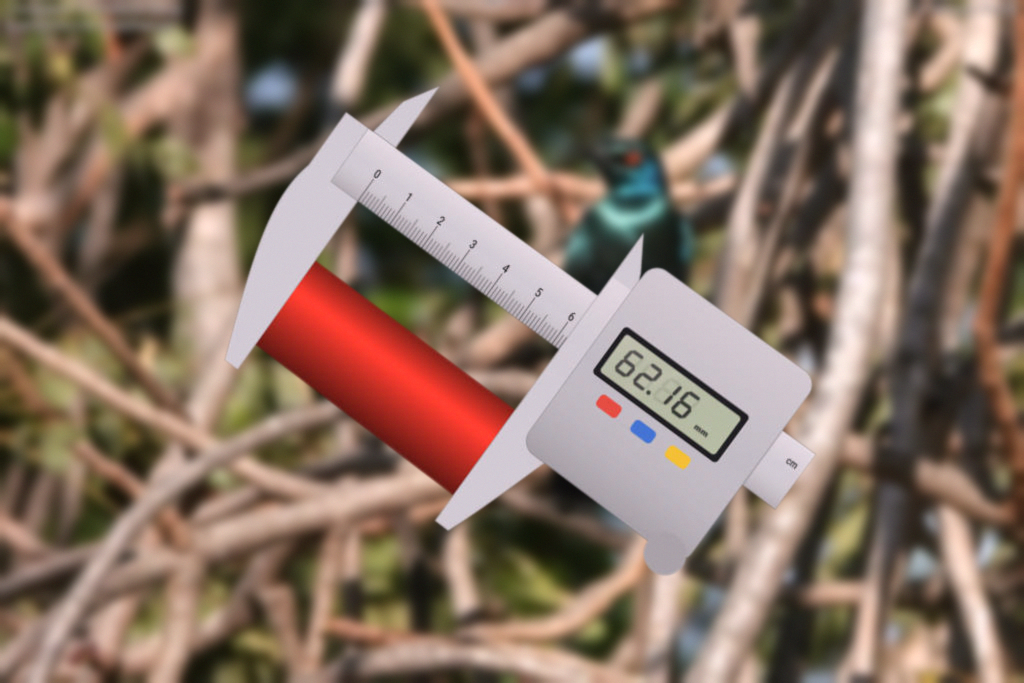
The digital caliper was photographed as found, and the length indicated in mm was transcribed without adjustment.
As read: 62.16 mm
